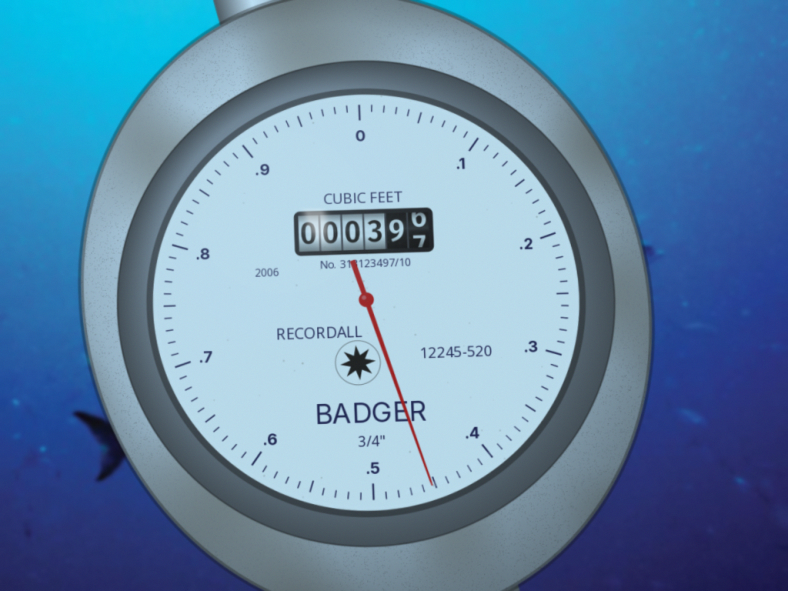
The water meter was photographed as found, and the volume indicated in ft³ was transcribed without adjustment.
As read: 396.45 ft³
